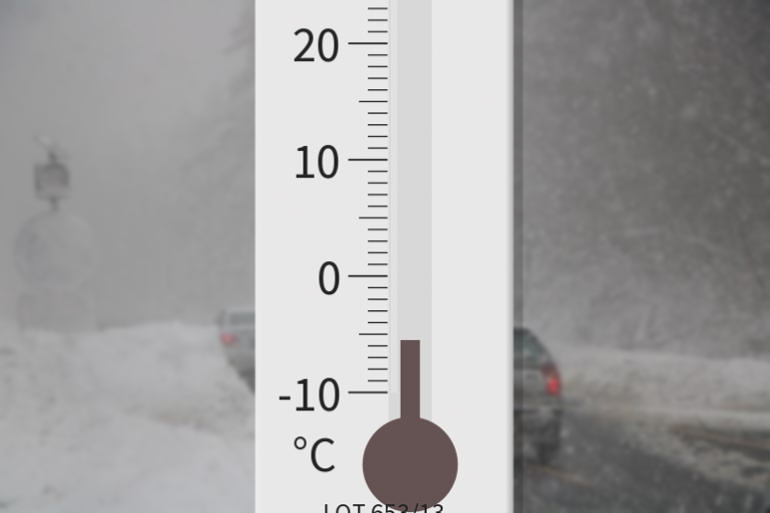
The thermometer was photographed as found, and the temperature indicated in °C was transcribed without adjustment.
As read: -5.5 °C
